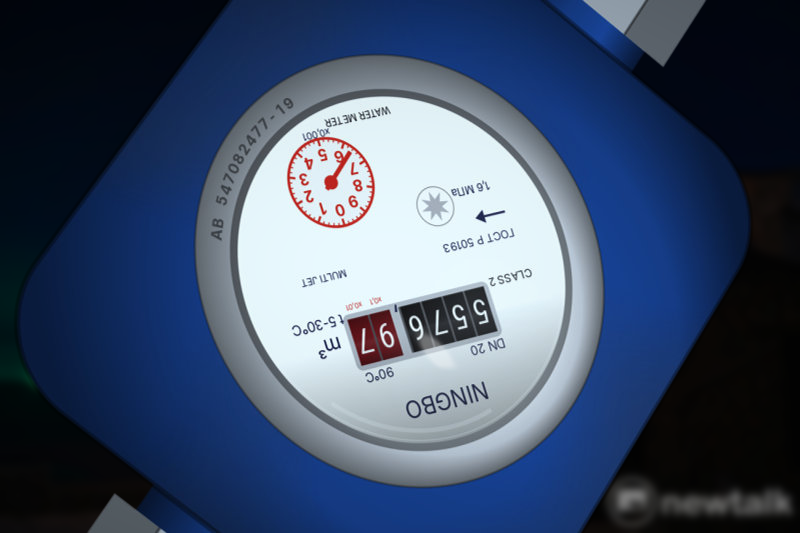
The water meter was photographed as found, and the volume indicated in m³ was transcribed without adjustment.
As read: 5576.976 m³
